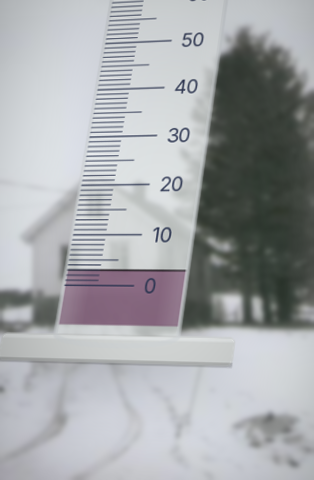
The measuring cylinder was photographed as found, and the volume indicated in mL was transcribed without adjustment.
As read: 3 mL
